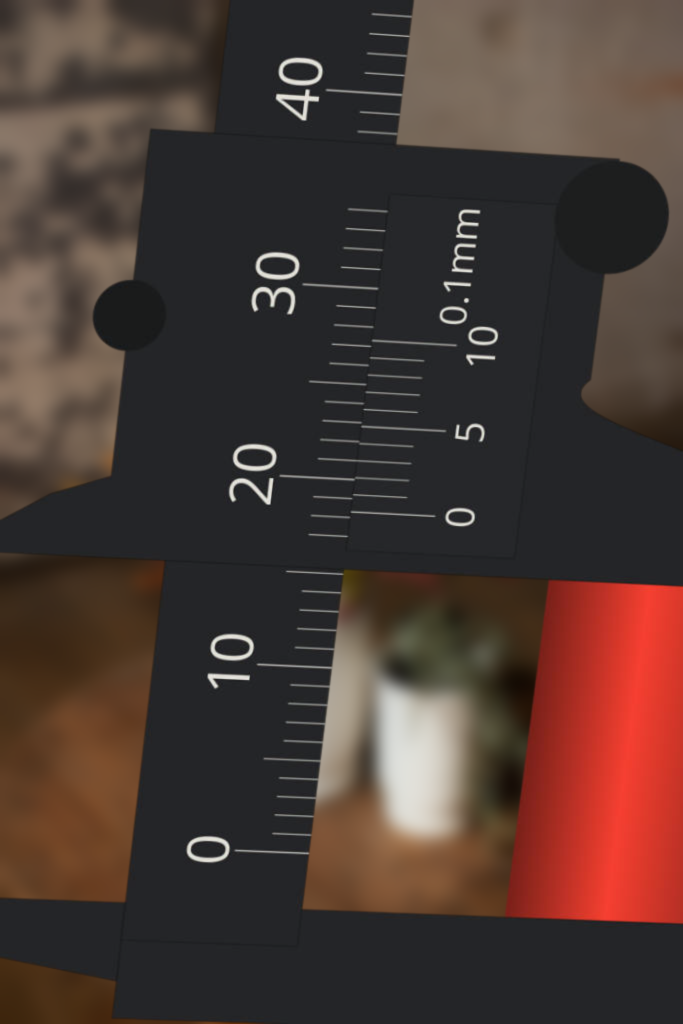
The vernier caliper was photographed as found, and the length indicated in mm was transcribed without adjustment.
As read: 18.3 mm
